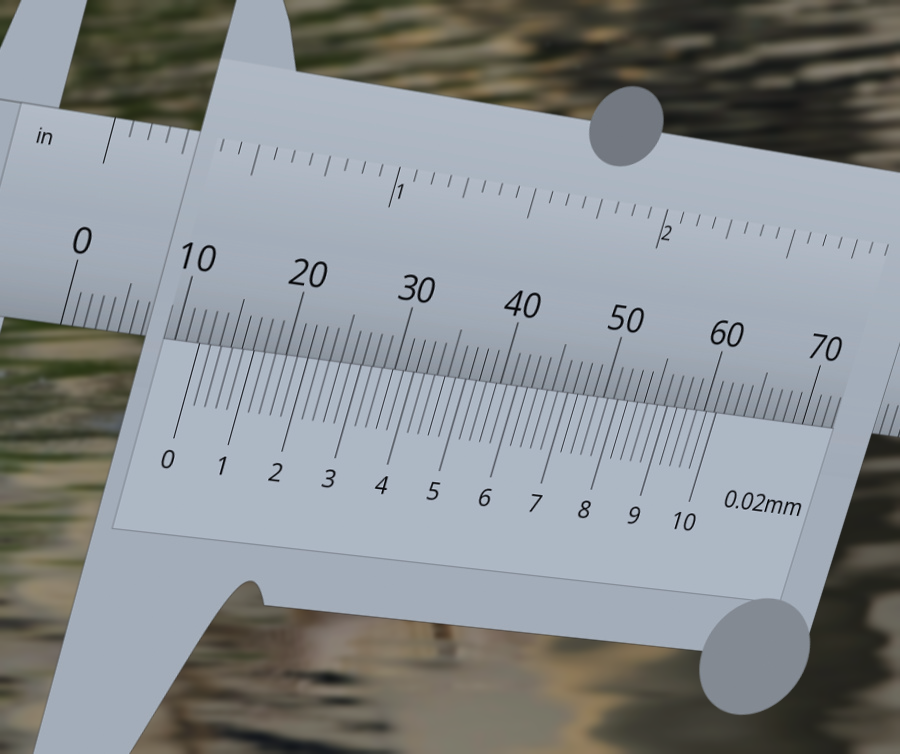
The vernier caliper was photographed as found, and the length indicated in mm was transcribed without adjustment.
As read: 12.2 mm
